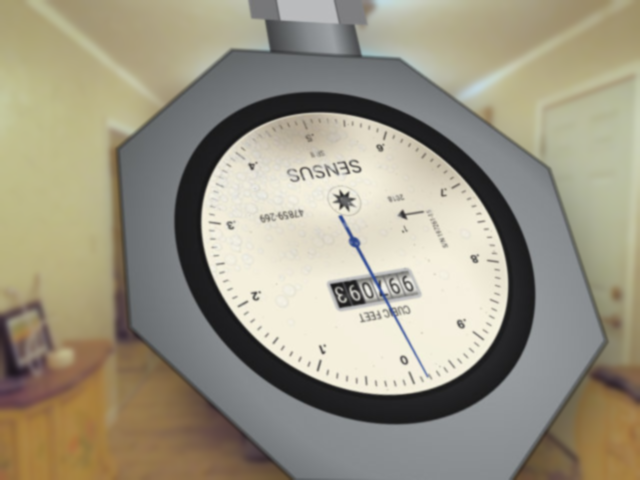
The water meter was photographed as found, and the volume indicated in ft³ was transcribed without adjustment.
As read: 997092.98 ft³
